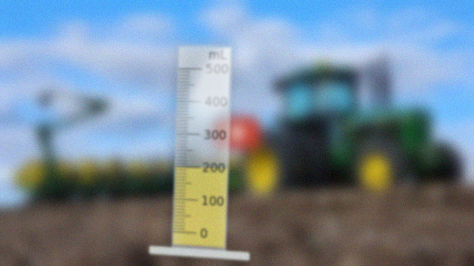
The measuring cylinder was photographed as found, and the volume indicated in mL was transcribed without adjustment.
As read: 200 mL
